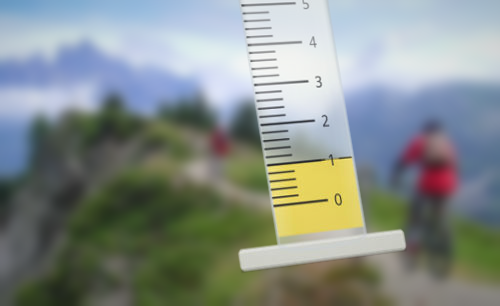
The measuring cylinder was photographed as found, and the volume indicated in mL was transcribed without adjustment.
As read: 1 mL
